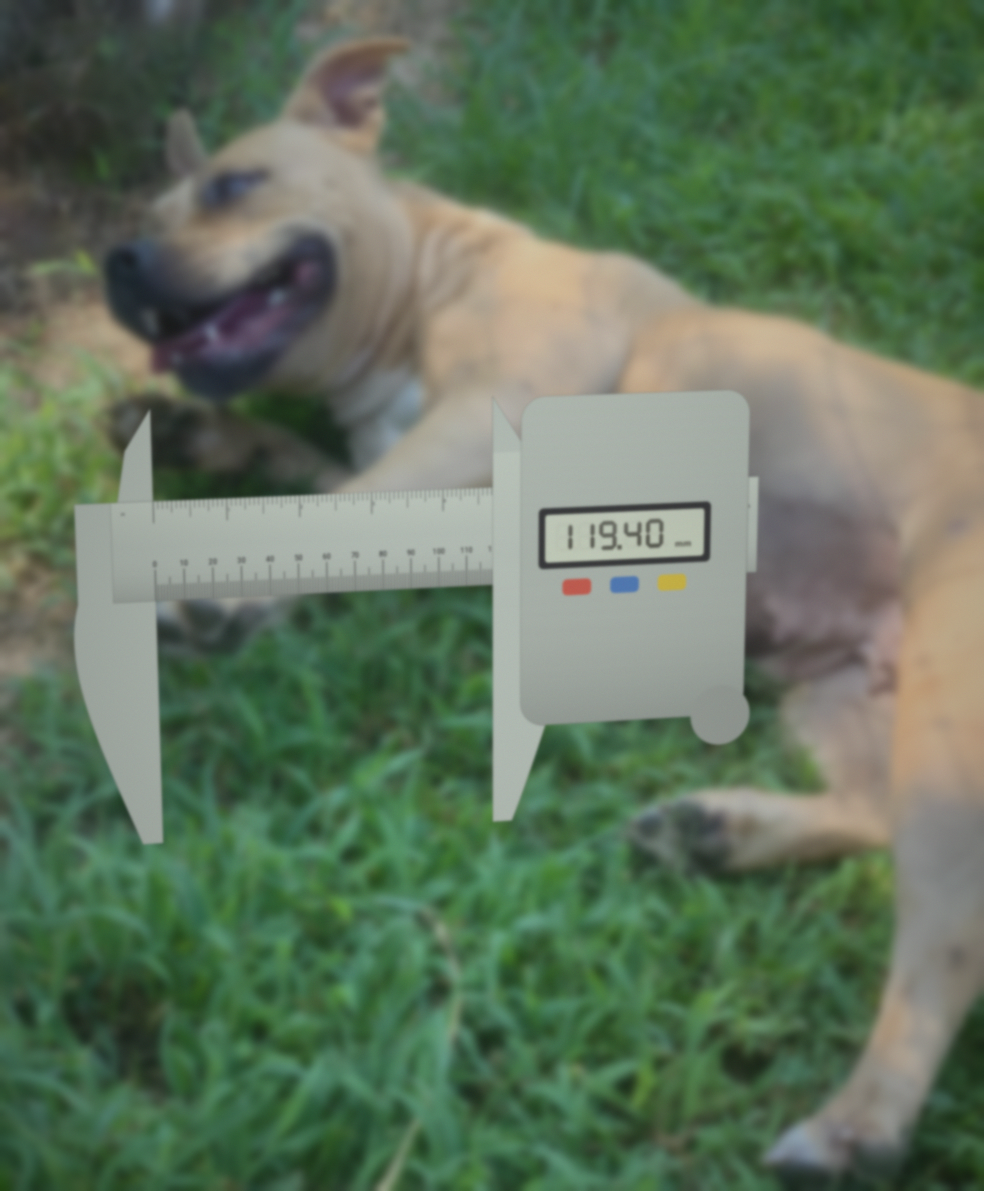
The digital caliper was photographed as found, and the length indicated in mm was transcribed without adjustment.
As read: 119.40 mm
